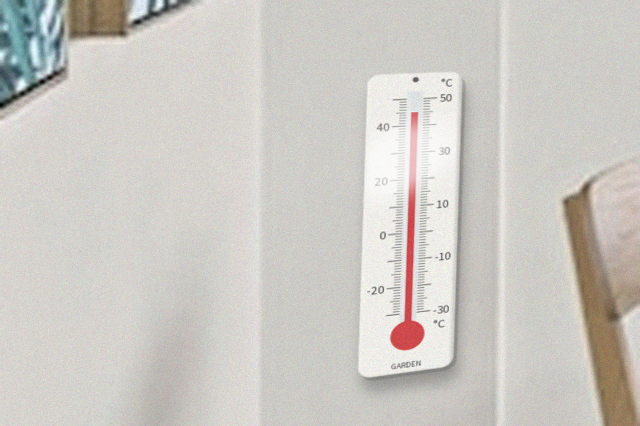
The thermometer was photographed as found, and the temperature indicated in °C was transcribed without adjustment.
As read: 45 °C
